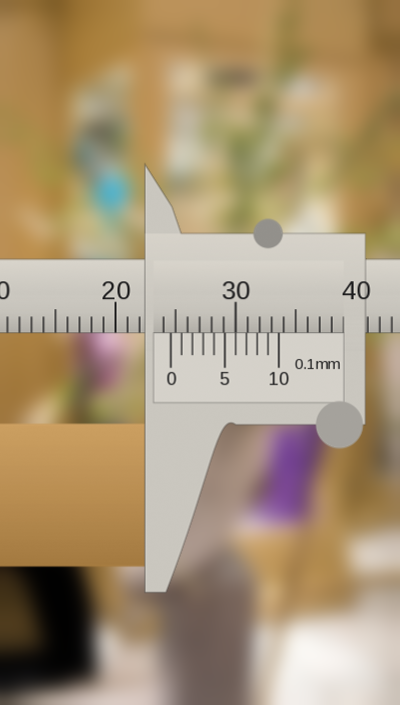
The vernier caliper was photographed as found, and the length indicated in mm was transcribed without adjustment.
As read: 24.6 mm
